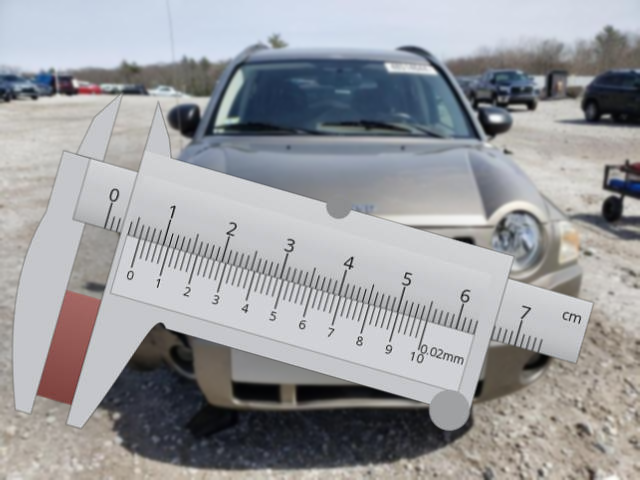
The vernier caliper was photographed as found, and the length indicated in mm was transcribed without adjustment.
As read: 6.0 mm
